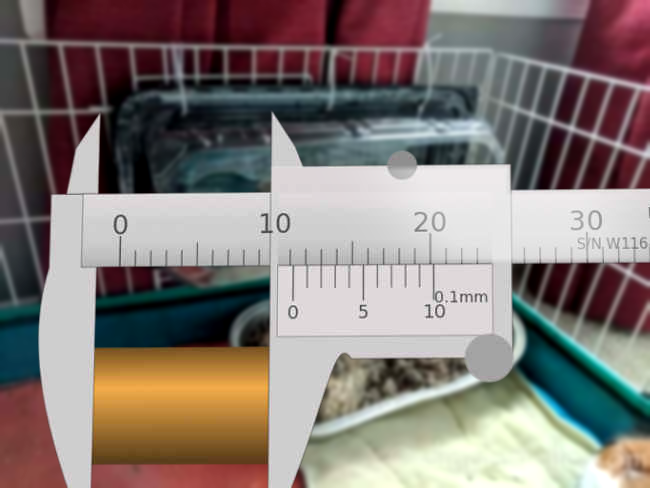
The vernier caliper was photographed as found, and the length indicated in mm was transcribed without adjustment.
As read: 11.2 mm
